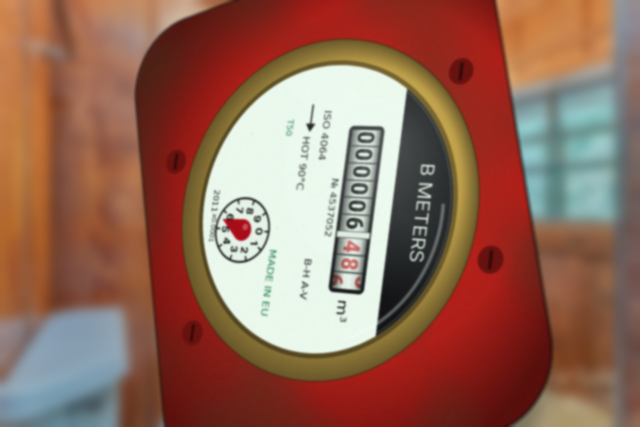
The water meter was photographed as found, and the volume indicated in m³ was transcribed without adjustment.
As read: 6.4855 m³
